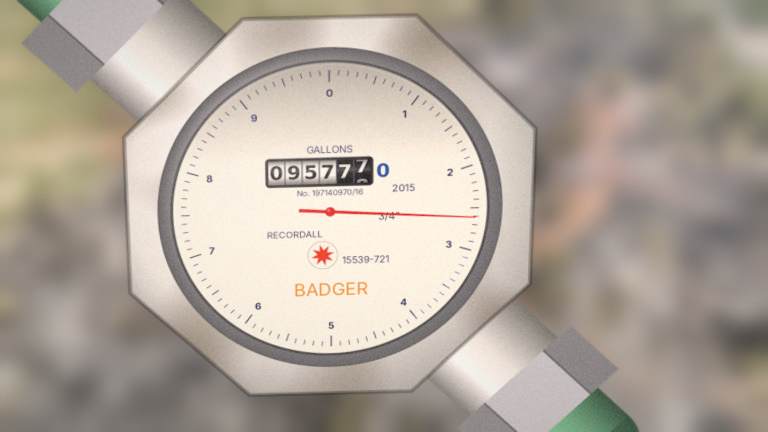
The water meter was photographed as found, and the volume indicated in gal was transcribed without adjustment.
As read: 957772.6 gal
